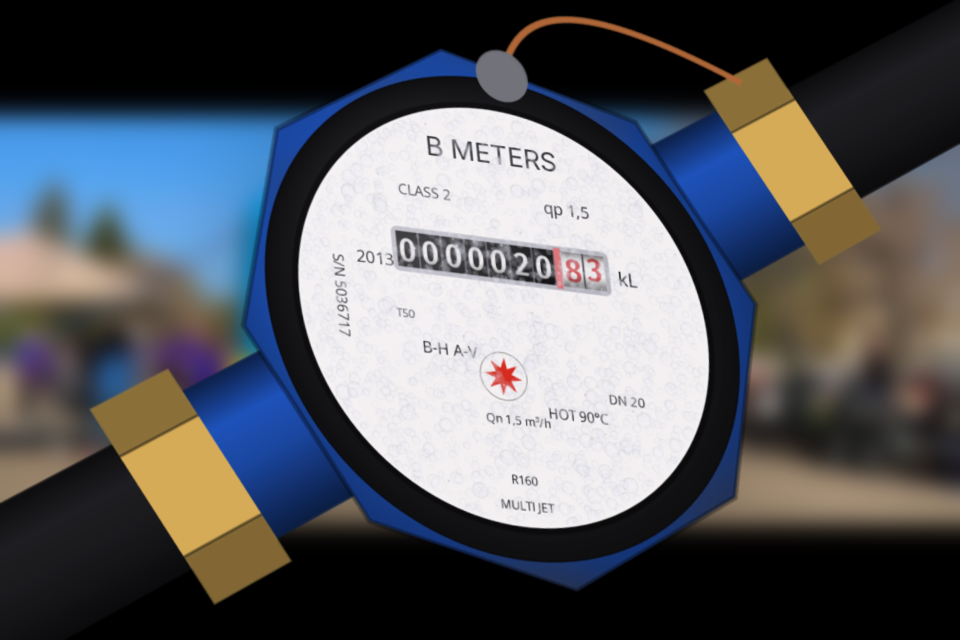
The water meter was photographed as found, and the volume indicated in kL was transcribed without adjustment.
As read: 20.83 kL
